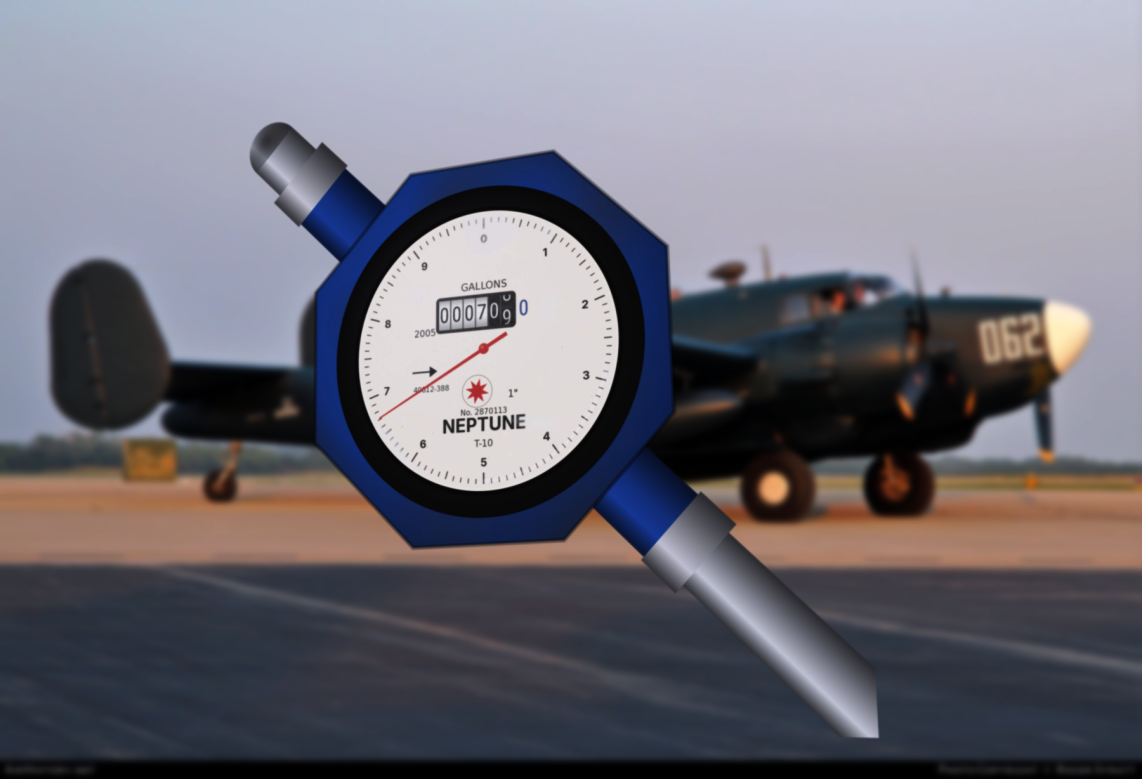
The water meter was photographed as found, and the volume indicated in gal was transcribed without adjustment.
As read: 7086.7 gal
